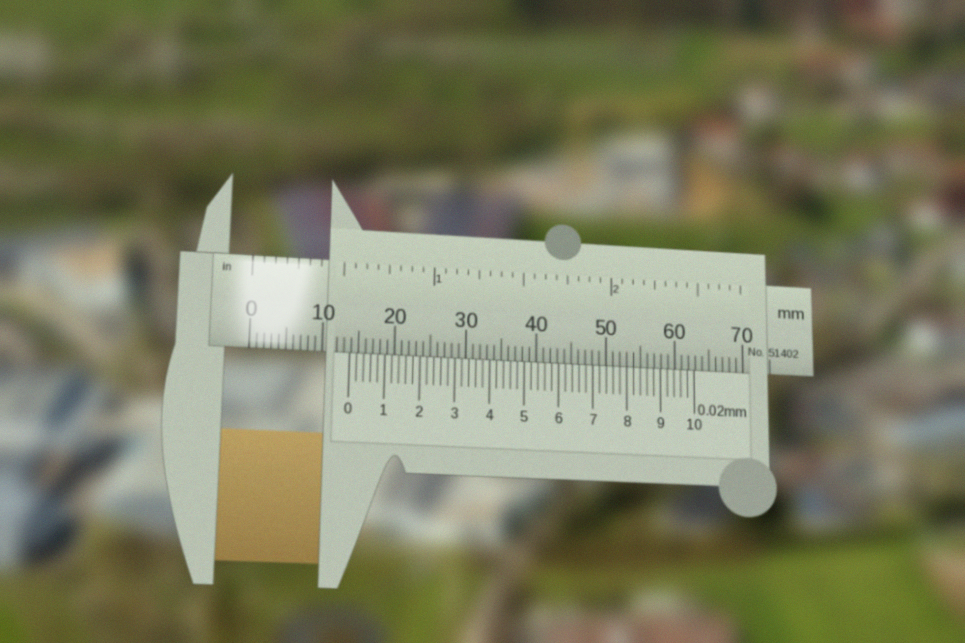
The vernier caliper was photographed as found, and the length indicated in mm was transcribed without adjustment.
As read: 13.8 mm
